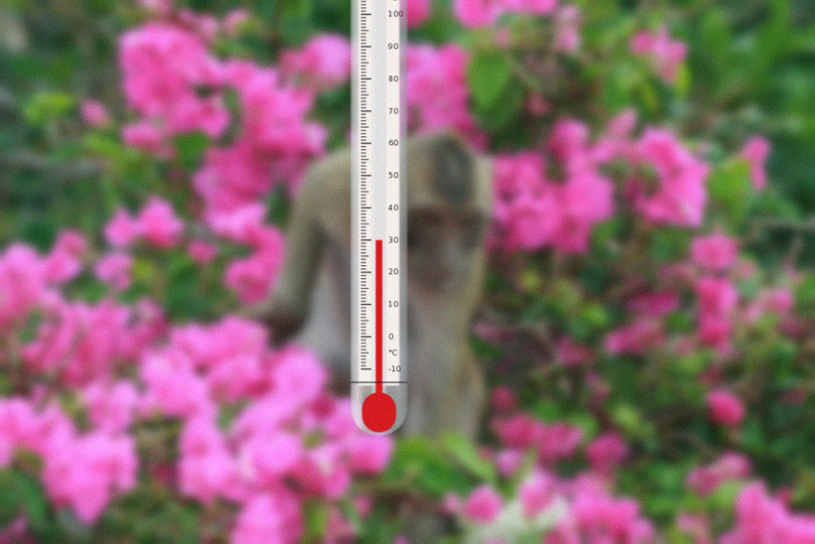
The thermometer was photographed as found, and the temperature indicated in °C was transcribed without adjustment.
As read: 30 °C
